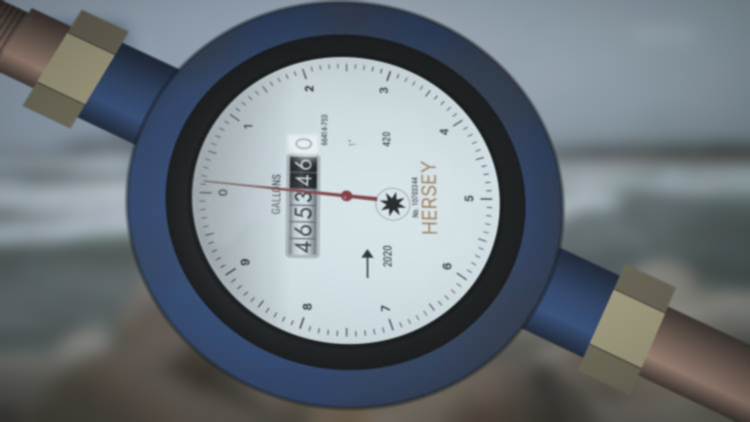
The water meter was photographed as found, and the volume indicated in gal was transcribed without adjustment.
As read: 4653460.1 gal
